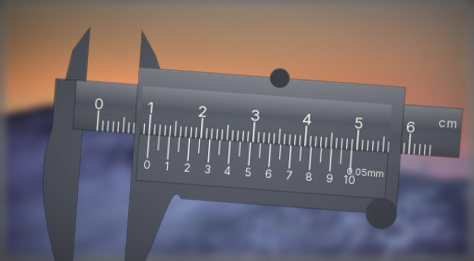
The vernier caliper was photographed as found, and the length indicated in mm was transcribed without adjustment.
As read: 10.0 mm
